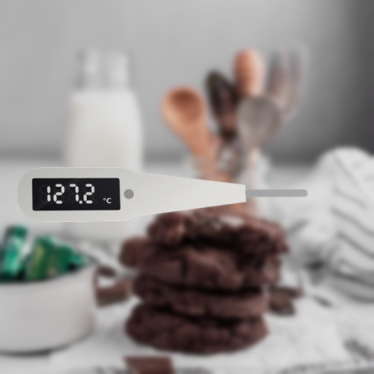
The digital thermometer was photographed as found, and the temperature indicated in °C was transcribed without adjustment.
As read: 127.2 °C
